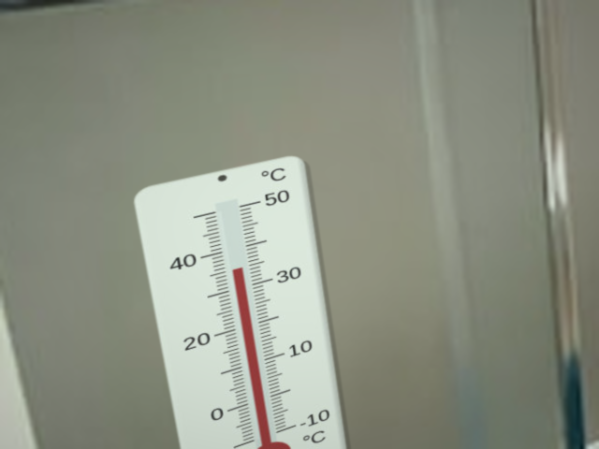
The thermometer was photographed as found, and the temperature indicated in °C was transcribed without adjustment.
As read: 35 °C
